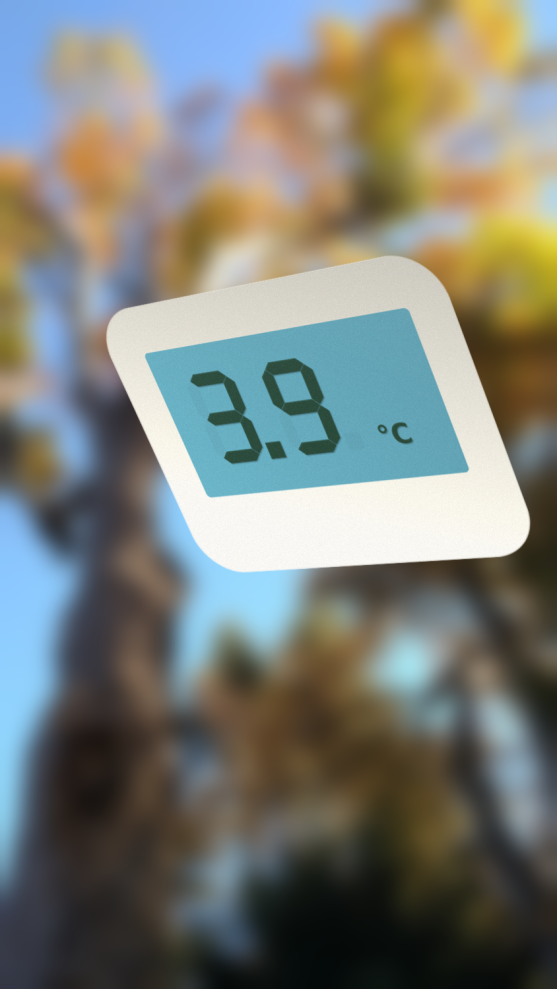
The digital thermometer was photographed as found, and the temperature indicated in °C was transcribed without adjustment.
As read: 3.9 °C
